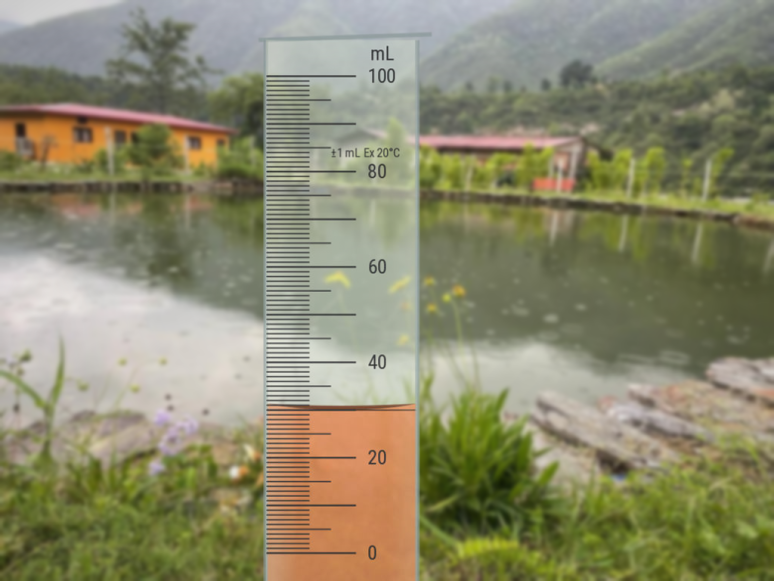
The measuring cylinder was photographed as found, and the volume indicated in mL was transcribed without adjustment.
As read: 30 mL
